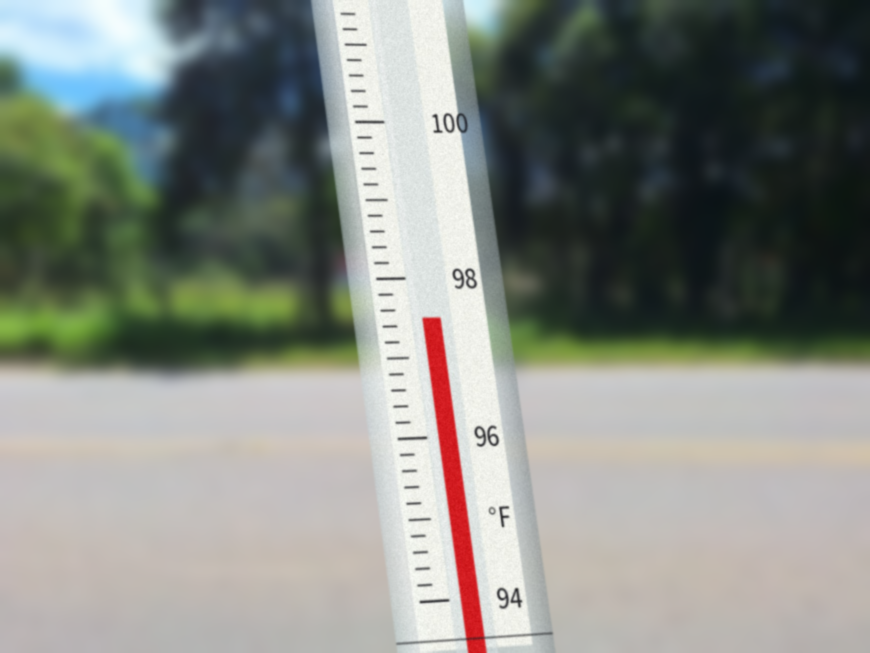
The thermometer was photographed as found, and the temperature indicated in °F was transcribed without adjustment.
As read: 97.5 °F
